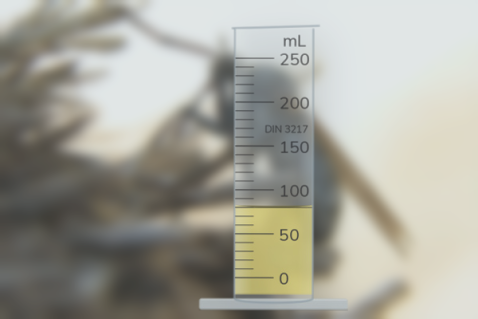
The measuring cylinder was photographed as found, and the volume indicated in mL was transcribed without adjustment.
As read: 80 mL
